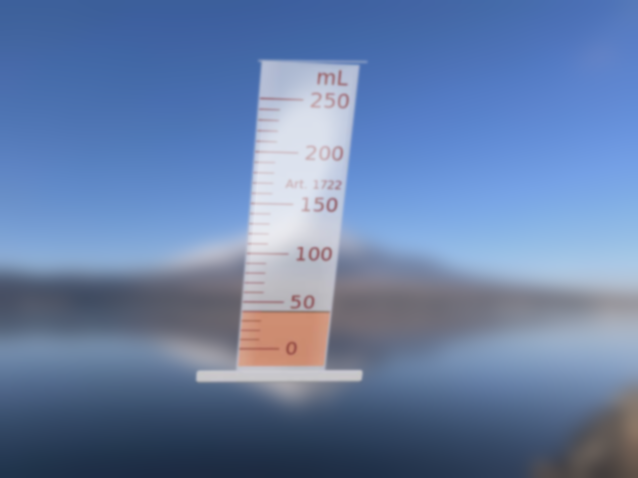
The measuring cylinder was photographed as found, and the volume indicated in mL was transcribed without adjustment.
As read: 40 mL
